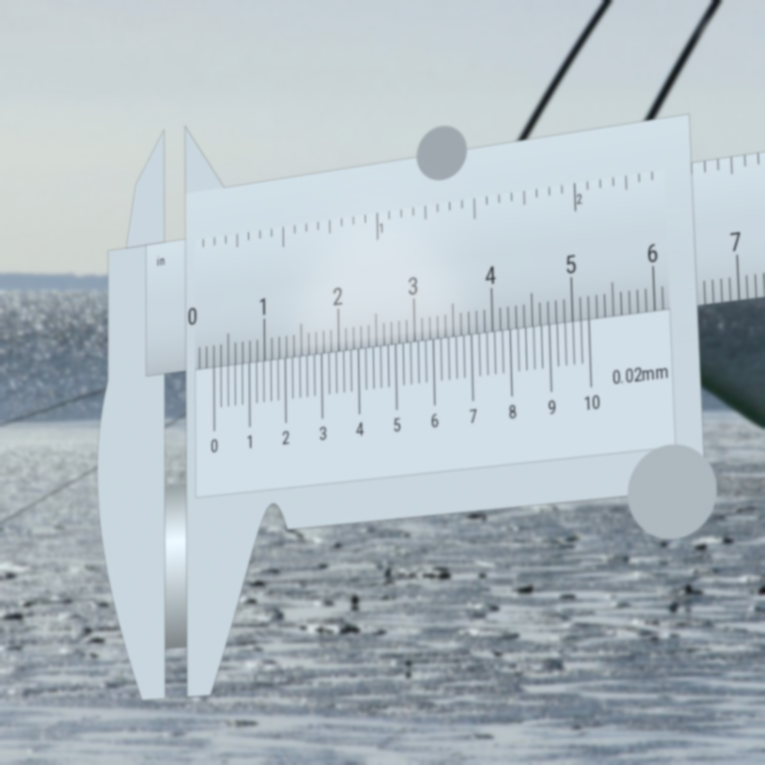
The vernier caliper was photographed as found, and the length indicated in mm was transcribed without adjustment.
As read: 3.0 mm
